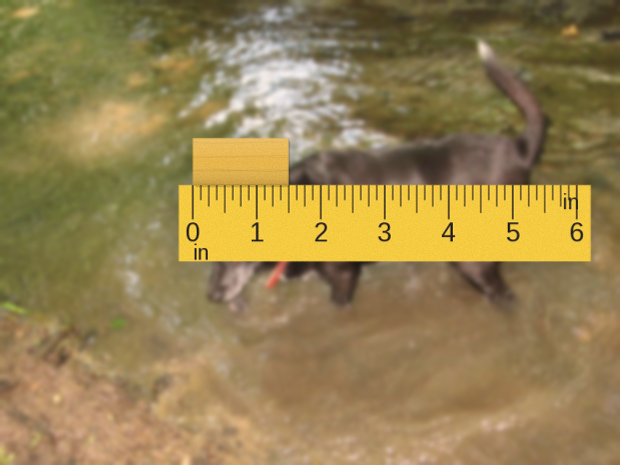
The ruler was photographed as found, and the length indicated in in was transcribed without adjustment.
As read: 1.5 in
